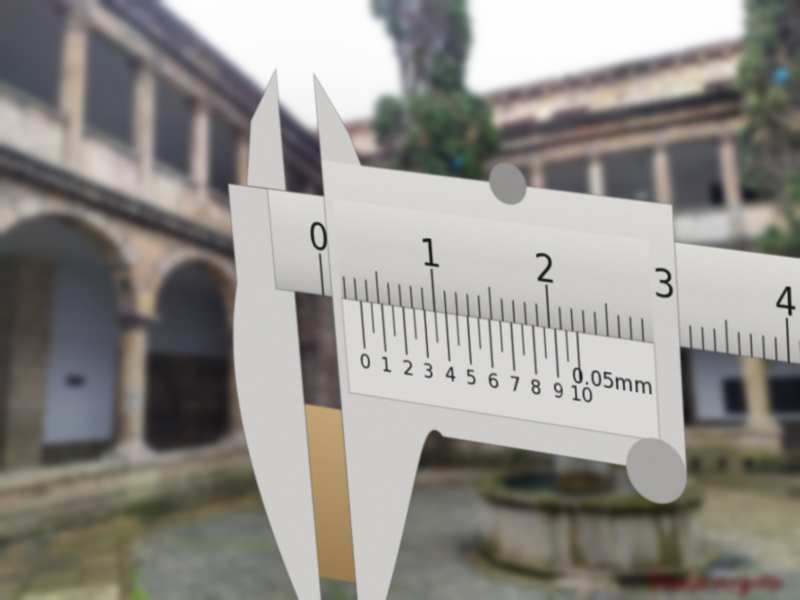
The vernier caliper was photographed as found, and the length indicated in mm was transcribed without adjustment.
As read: 3.4 mm
